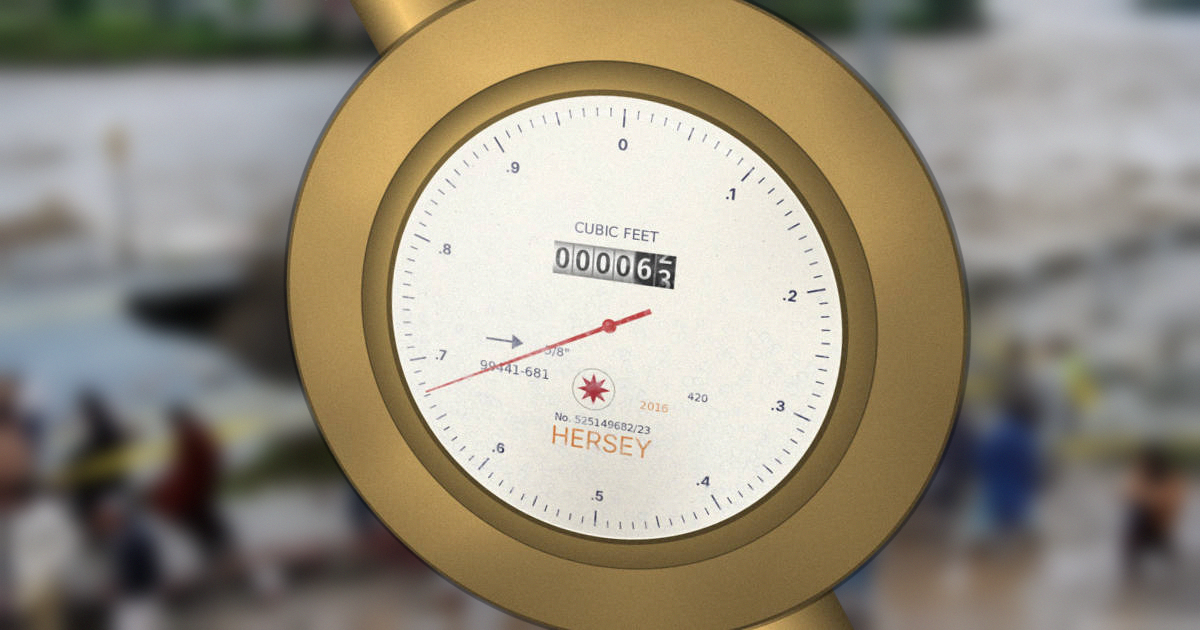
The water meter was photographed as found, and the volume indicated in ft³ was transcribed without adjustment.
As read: 62.67 ft³
